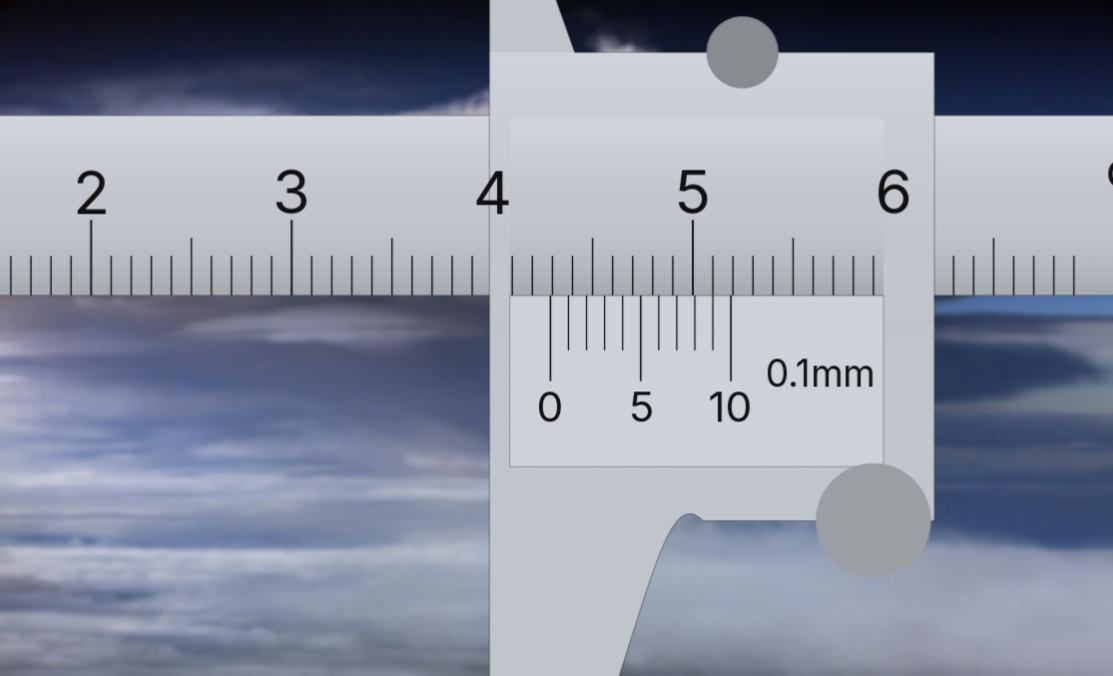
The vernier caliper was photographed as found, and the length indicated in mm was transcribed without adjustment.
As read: 42.9 mm
